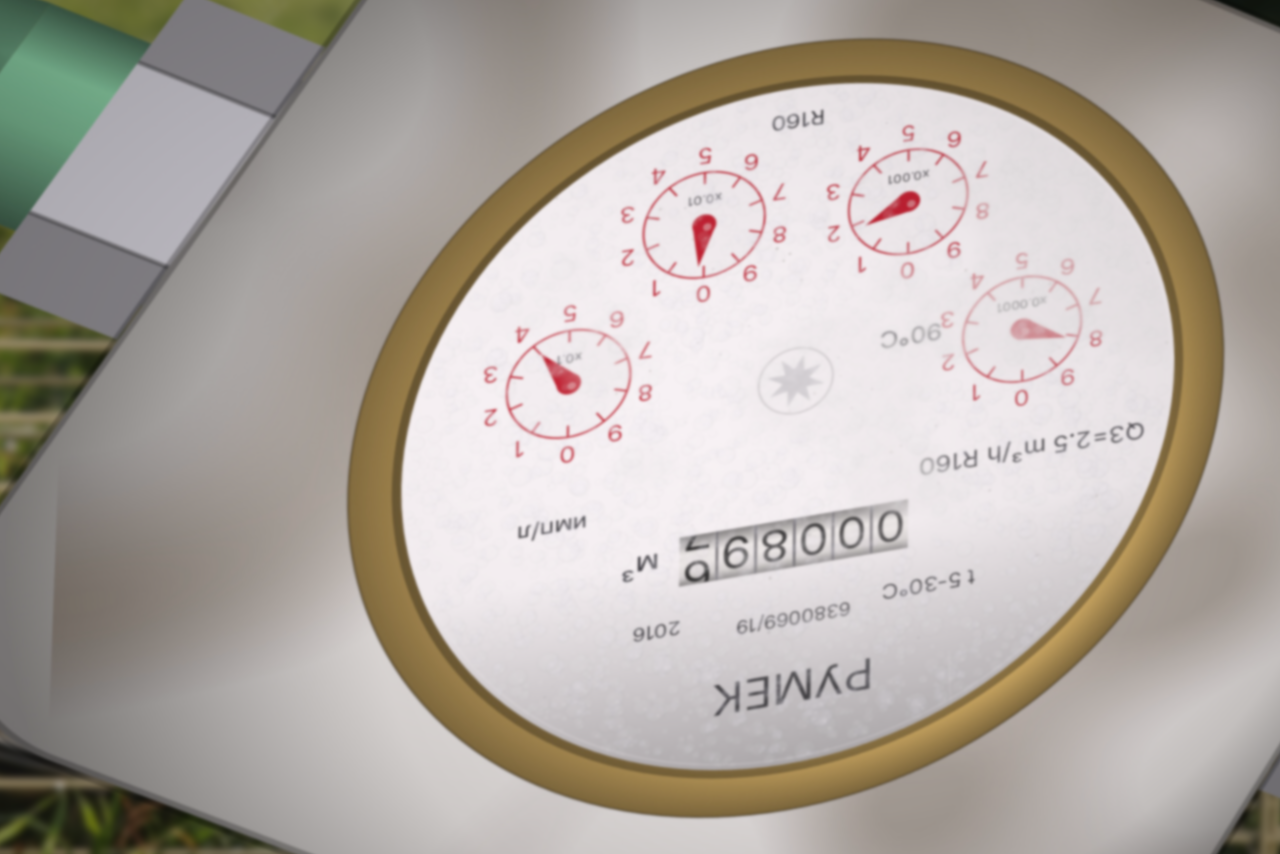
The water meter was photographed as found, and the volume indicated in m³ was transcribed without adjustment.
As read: 896.4018 m³
